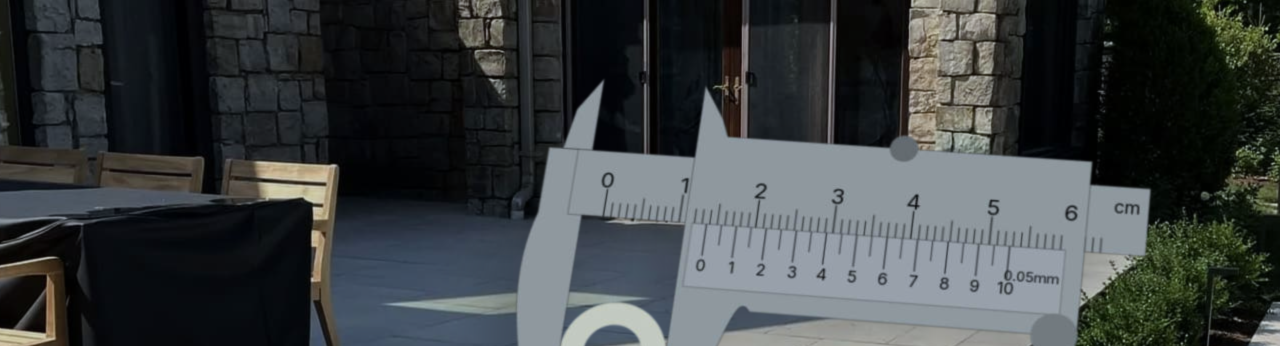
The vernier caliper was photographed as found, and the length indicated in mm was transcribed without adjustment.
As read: 13.6 mm
